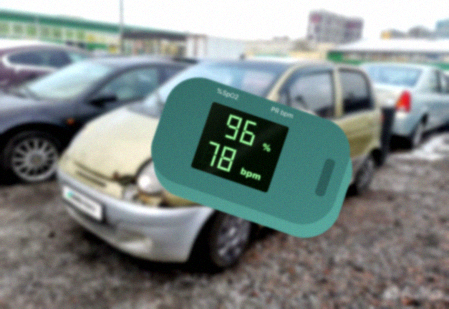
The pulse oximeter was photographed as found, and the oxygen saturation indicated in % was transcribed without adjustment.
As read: 96 %
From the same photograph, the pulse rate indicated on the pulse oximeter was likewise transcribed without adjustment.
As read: 78 bpm
